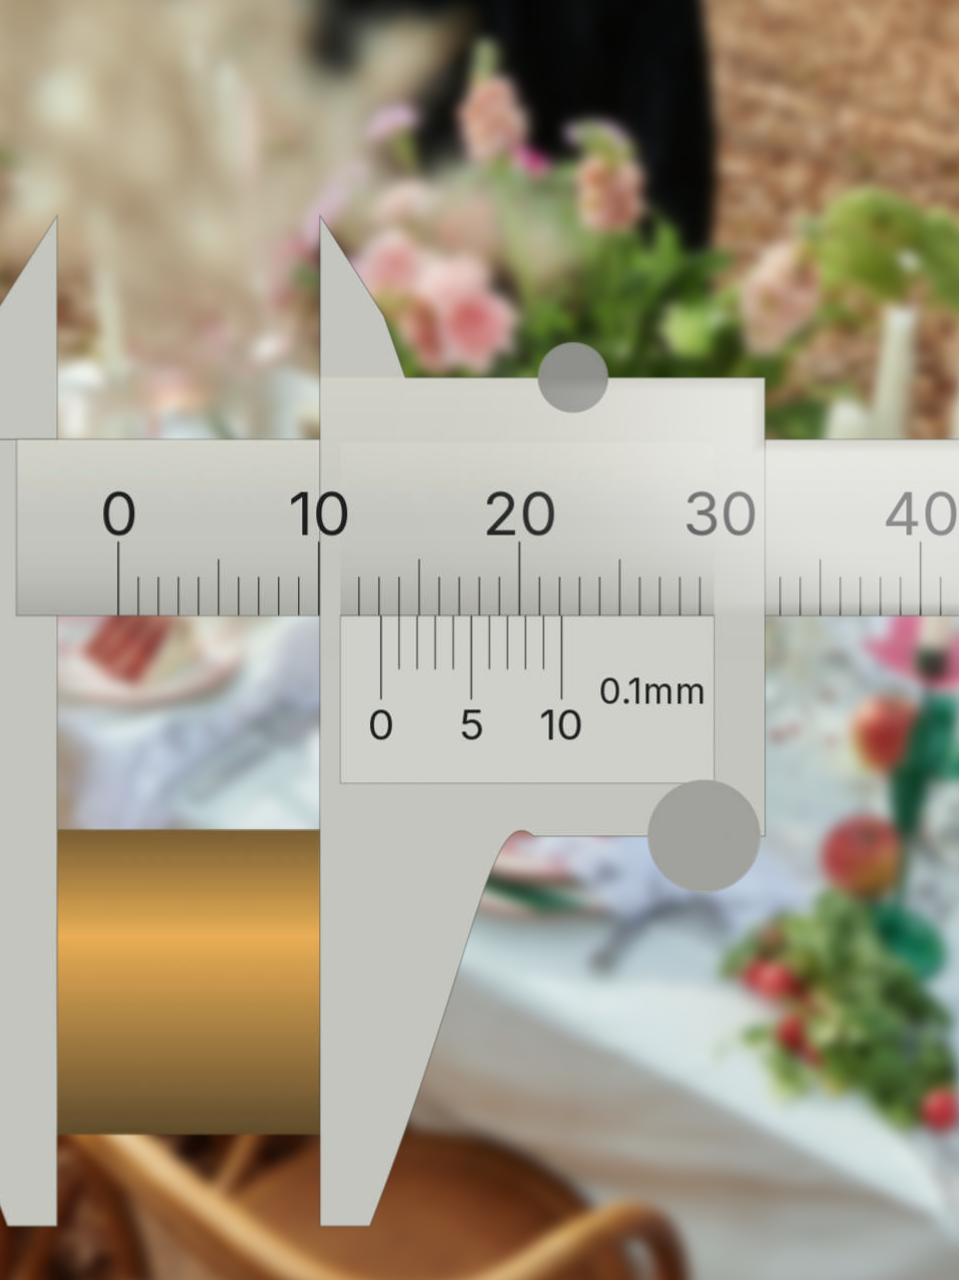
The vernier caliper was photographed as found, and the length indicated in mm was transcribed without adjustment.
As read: 13.1 mm
